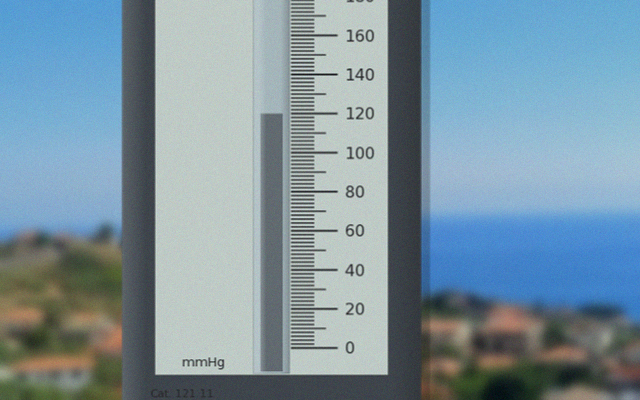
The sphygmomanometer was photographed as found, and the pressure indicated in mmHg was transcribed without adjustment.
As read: 120 mmHg
